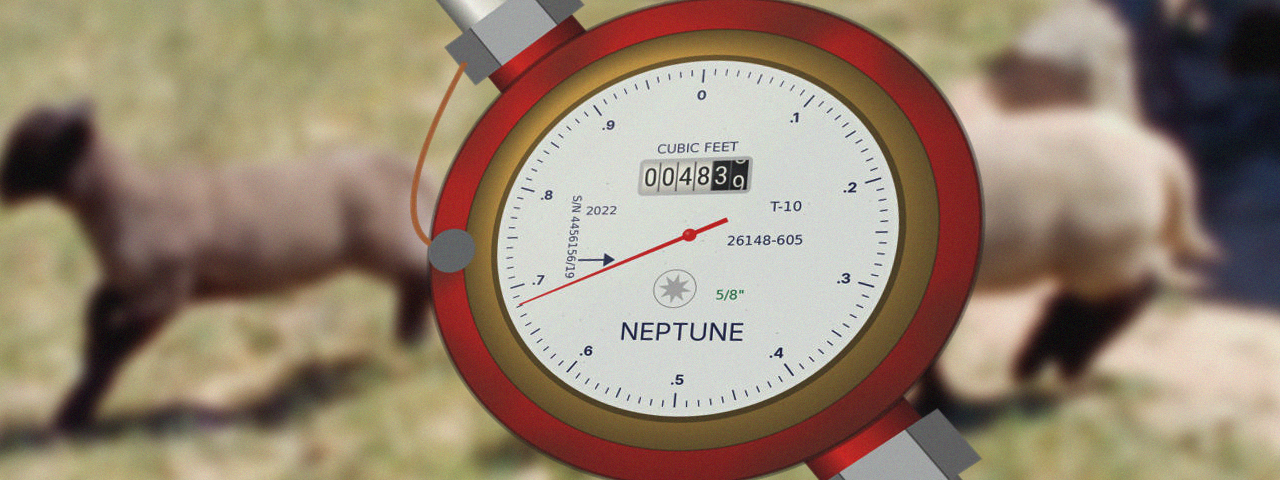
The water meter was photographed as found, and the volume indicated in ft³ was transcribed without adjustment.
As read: 4838.68 ft³
